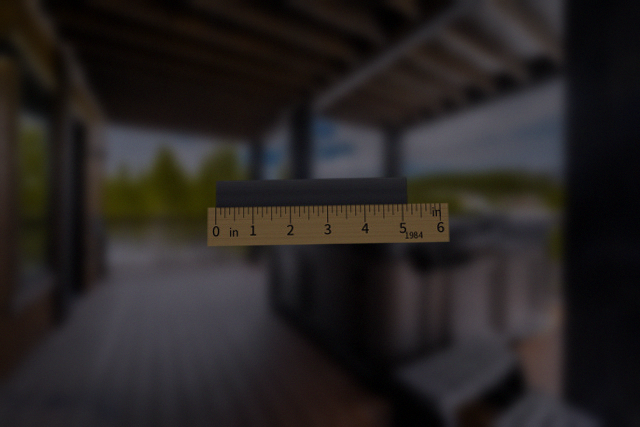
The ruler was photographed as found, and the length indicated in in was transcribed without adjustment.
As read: 5.125 in
